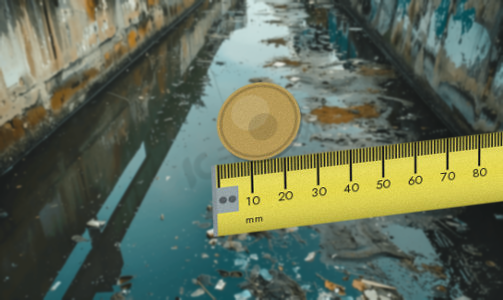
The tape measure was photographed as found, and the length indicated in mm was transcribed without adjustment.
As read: 25 mm
